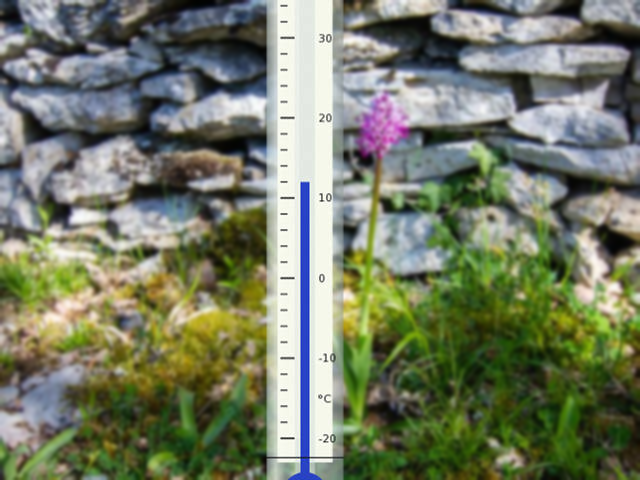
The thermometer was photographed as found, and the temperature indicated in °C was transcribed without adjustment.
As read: 12 °C
